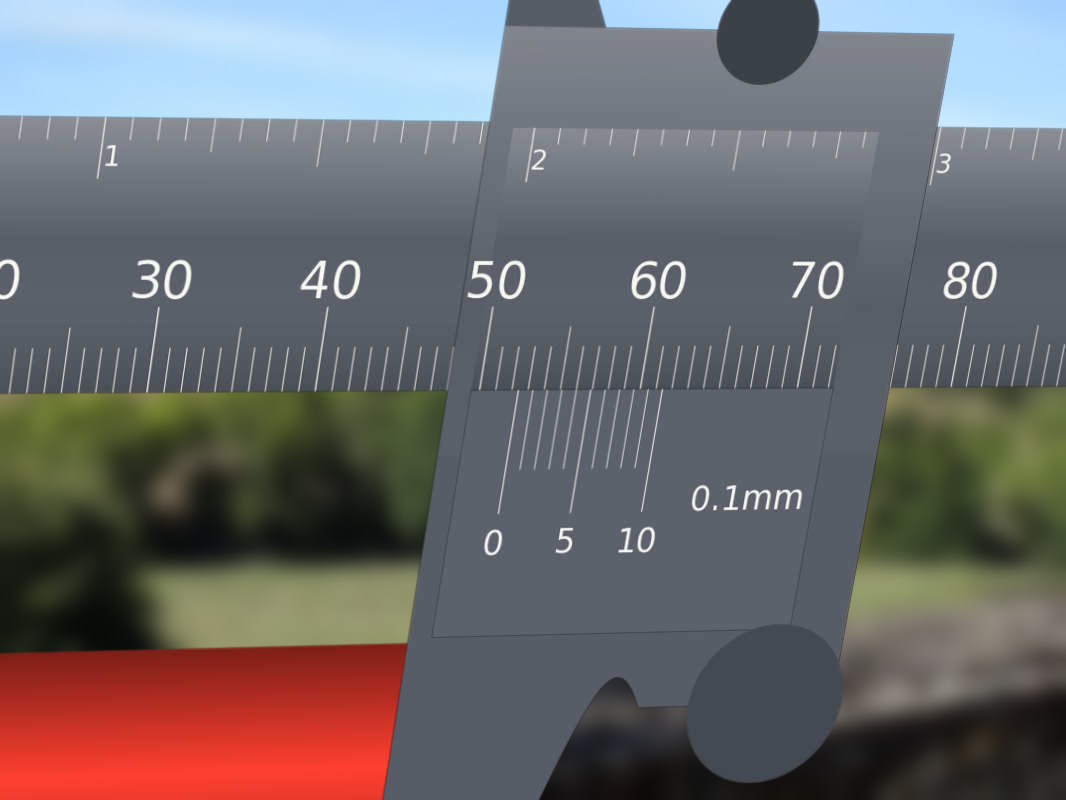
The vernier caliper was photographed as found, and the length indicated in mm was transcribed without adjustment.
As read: 52.4 mm
